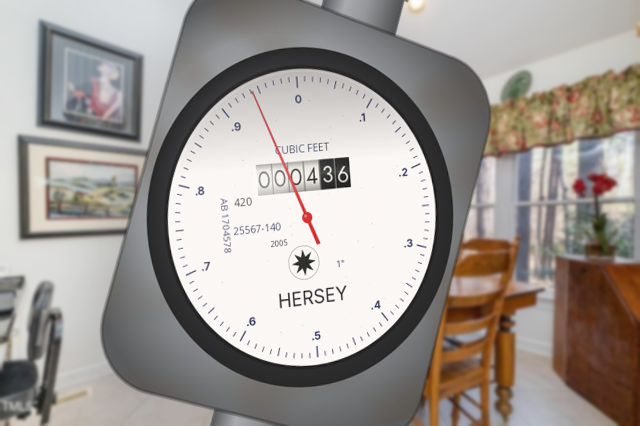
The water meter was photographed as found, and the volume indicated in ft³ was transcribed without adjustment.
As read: 435.94 ft³
